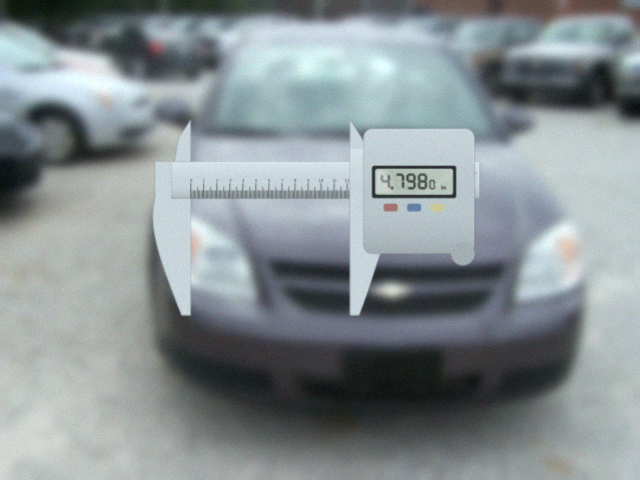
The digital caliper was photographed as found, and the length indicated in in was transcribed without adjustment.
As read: 4.7980 in
